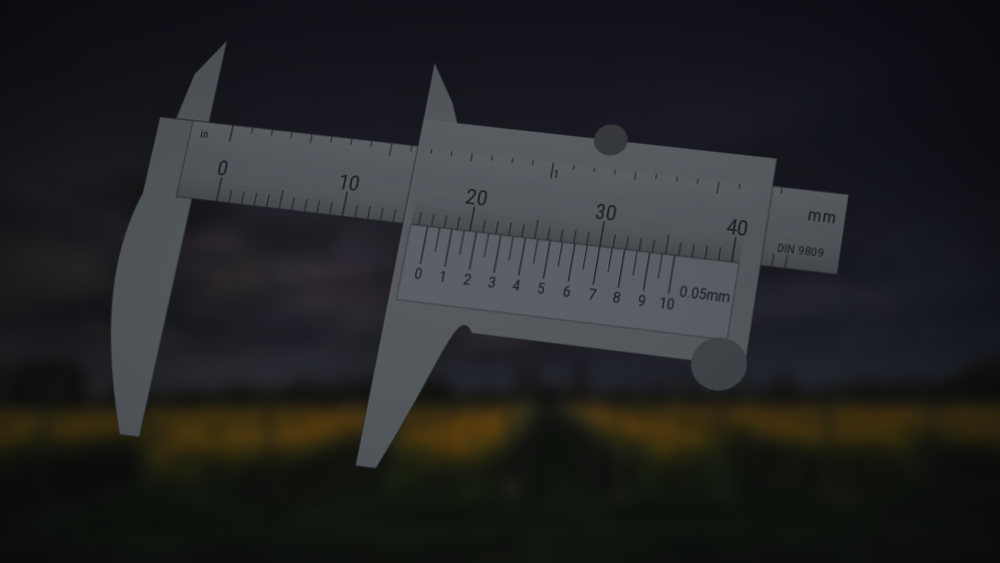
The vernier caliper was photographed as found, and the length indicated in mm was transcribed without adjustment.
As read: 16.7 mm
